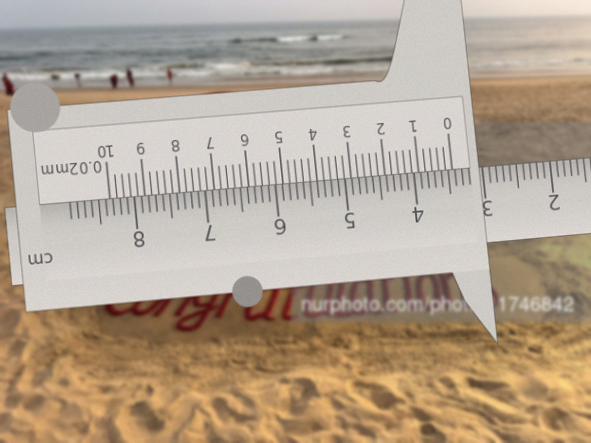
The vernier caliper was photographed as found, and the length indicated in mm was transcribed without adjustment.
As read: 34.4 mm
